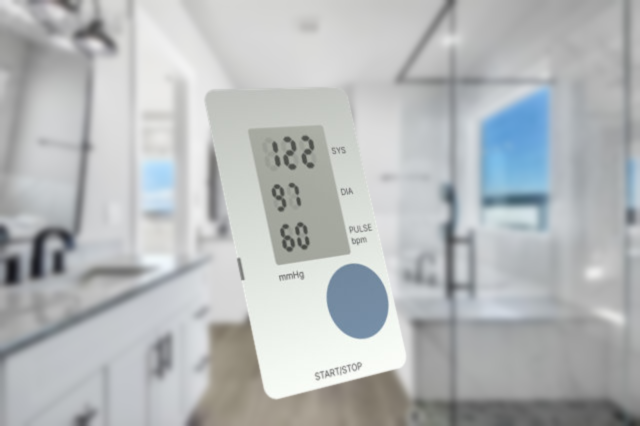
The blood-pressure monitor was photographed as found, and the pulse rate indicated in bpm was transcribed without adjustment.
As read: 60 bpm
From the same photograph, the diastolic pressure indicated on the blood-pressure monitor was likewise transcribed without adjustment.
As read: 97 mmHg
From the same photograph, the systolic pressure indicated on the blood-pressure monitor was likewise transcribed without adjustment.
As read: 122 mmHg
